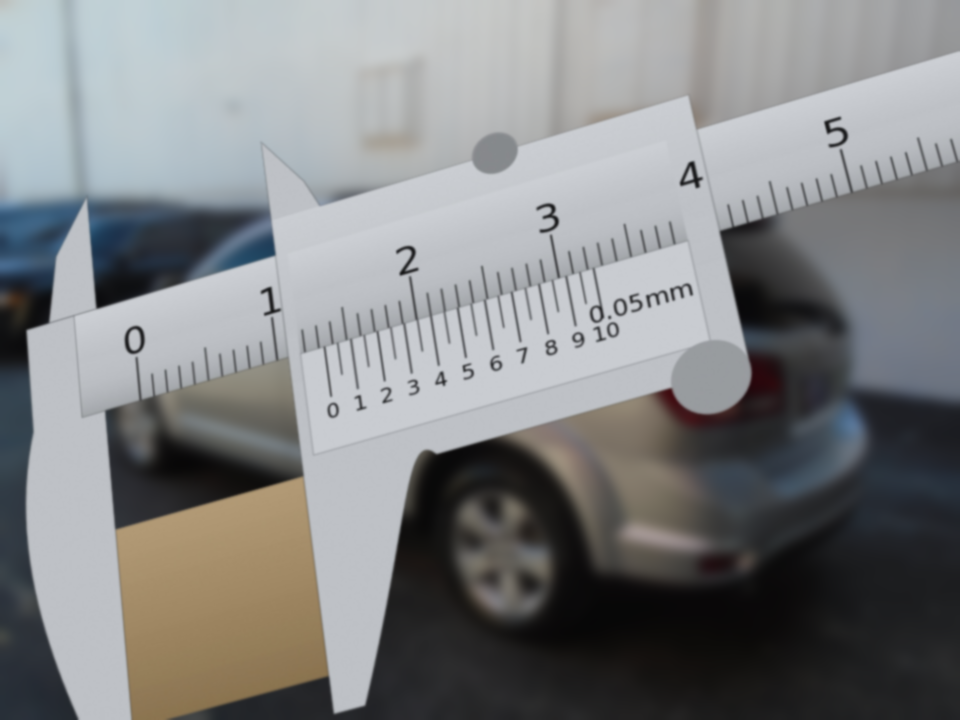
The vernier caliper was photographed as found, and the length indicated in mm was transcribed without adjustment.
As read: 13.4 mm
